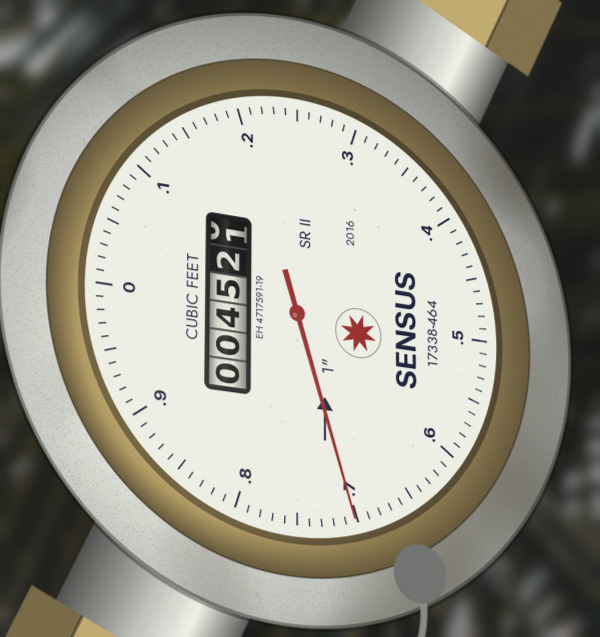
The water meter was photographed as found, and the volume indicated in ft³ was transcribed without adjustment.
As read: 4520.70 ft³
